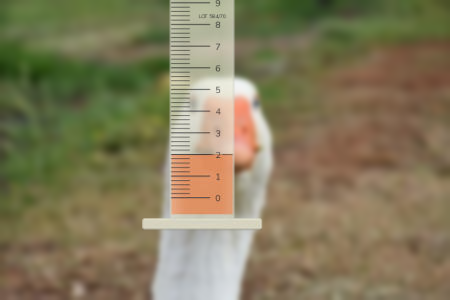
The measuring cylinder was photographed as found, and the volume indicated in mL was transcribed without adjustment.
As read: 2 mL
